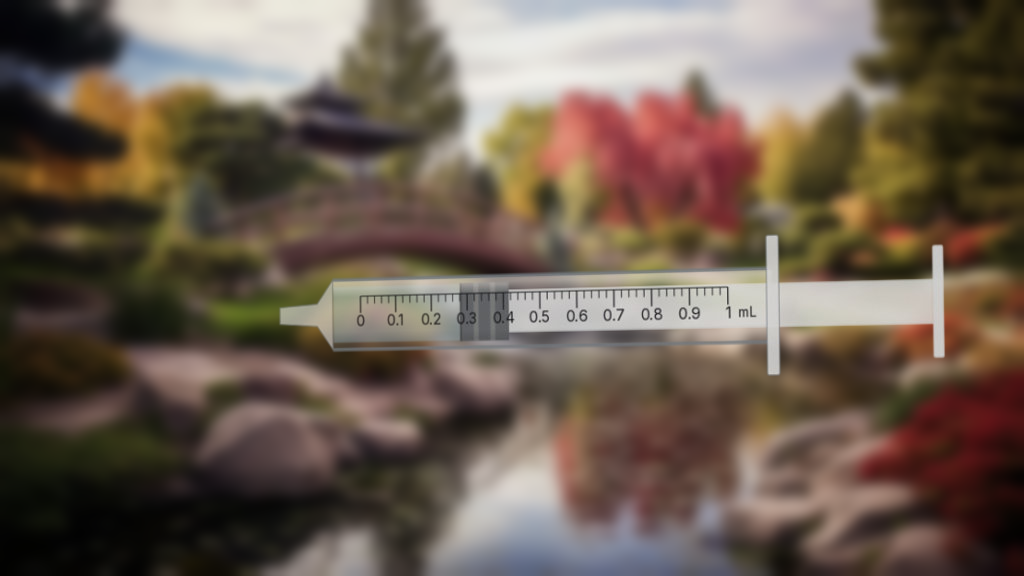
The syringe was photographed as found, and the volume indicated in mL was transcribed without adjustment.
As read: 0.28 mL
